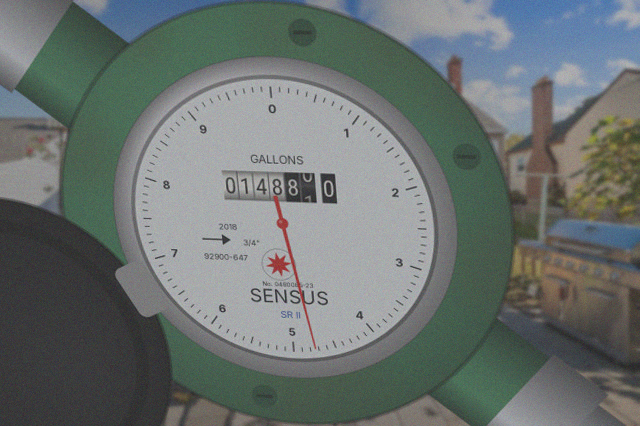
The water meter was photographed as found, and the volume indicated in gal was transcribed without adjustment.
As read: 148804.7 gal
